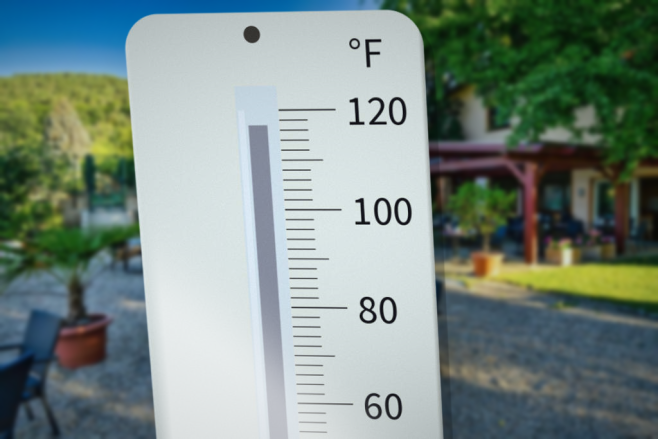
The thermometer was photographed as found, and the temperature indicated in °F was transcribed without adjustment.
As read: 117 °F
